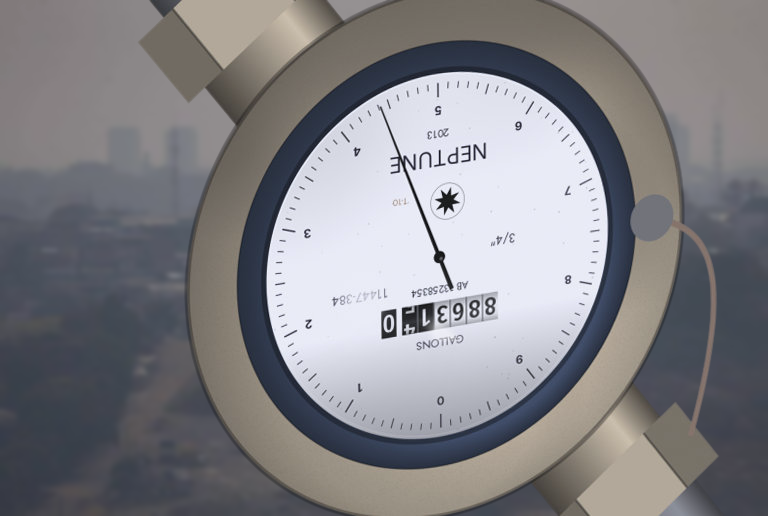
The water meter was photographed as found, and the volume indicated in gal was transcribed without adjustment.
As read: 8863144.4 gal
